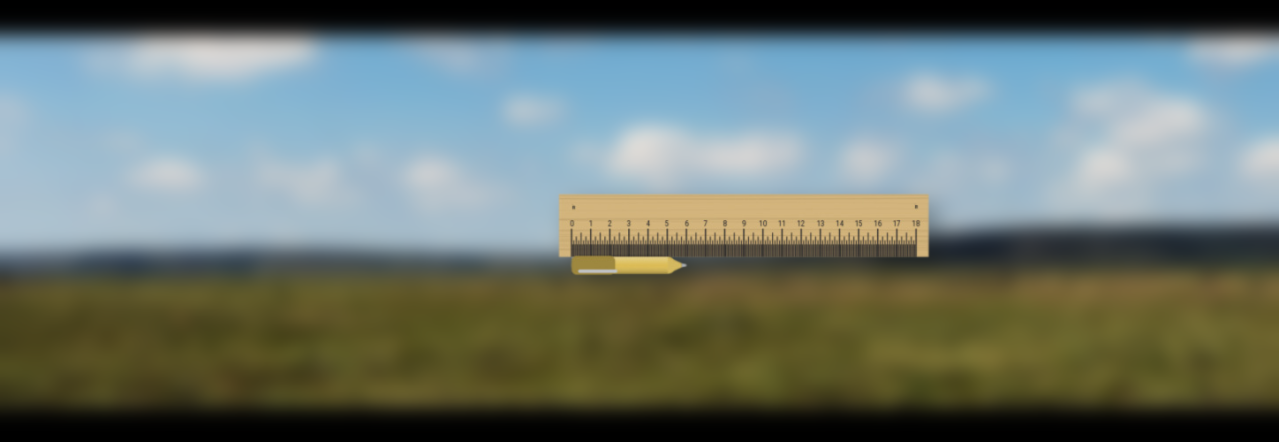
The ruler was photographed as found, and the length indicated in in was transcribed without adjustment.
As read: 6 in
